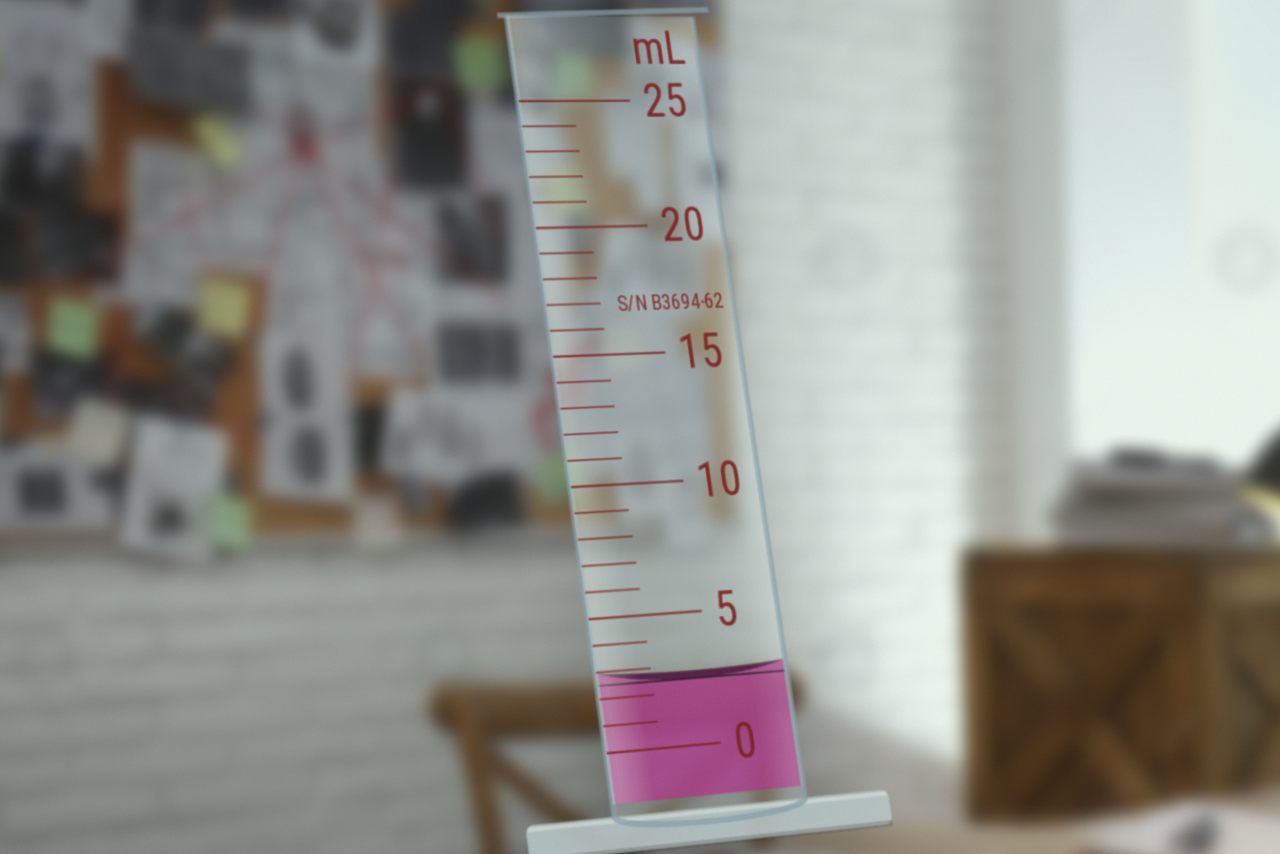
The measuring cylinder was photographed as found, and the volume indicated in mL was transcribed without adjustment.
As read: 2.5 mL
